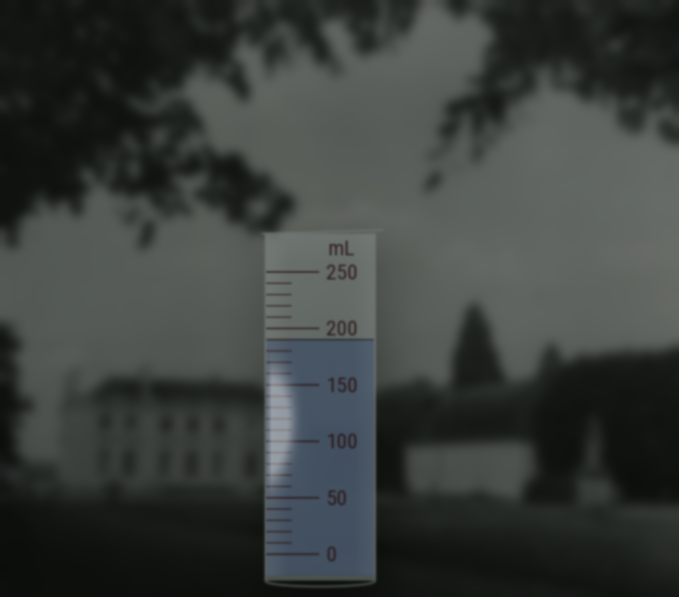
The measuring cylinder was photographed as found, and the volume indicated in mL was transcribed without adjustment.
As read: 190 mL
